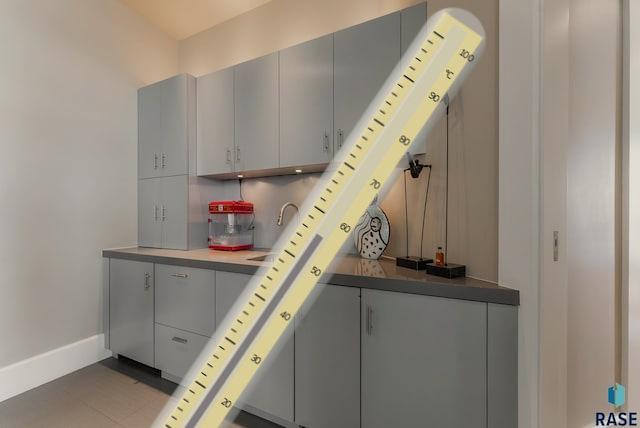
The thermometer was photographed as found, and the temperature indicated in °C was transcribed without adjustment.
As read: 56 °C
